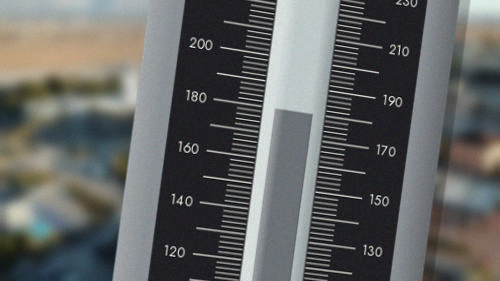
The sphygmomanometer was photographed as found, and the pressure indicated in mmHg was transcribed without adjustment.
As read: 180 mmHg
